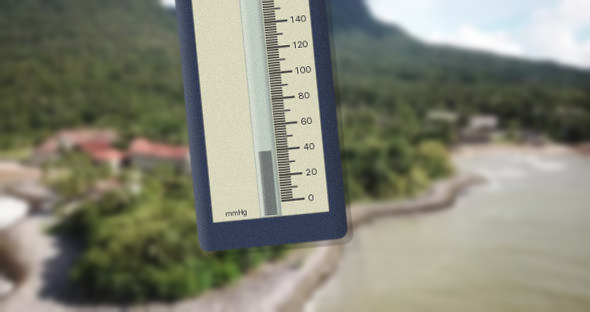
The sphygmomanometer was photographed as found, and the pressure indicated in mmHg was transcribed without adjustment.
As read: 40 mmHg
